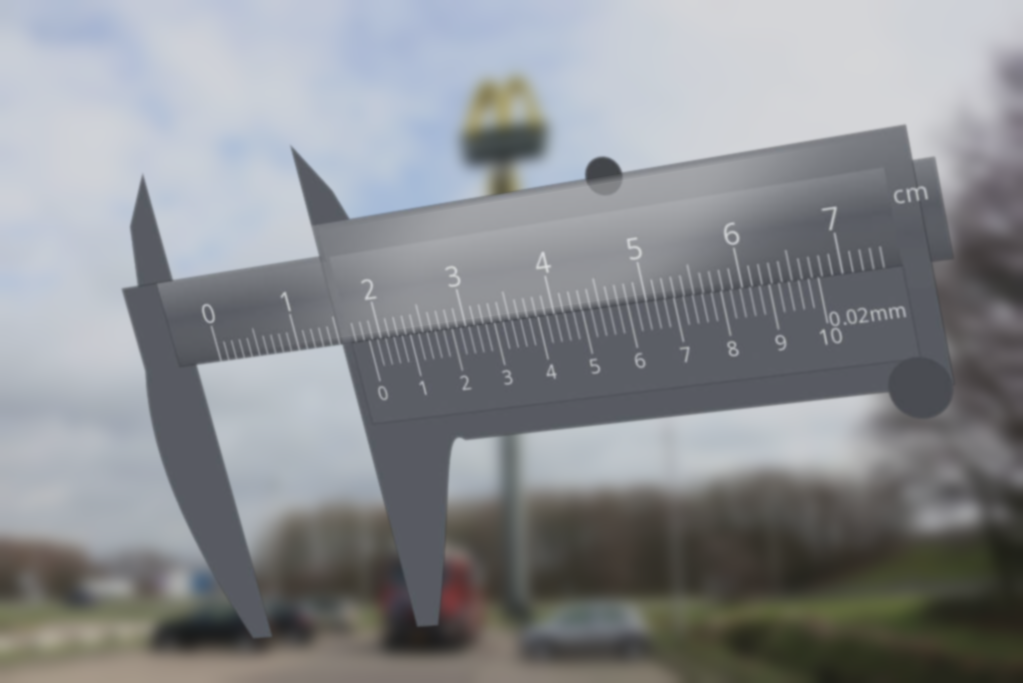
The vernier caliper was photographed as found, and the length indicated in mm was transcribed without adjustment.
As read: 18.6 mm
